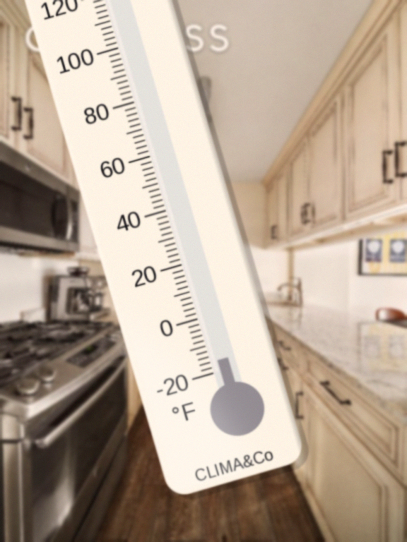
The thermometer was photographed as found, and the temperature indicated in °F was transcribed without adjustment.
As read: -16 °F
